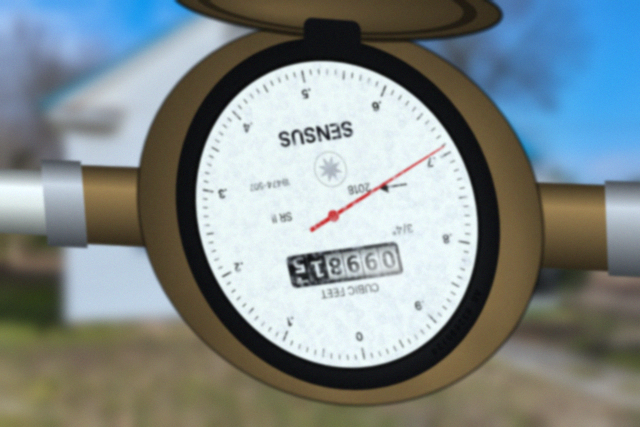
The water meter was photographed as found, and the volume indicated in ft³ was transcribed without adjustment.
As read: 99814.69 ft³
